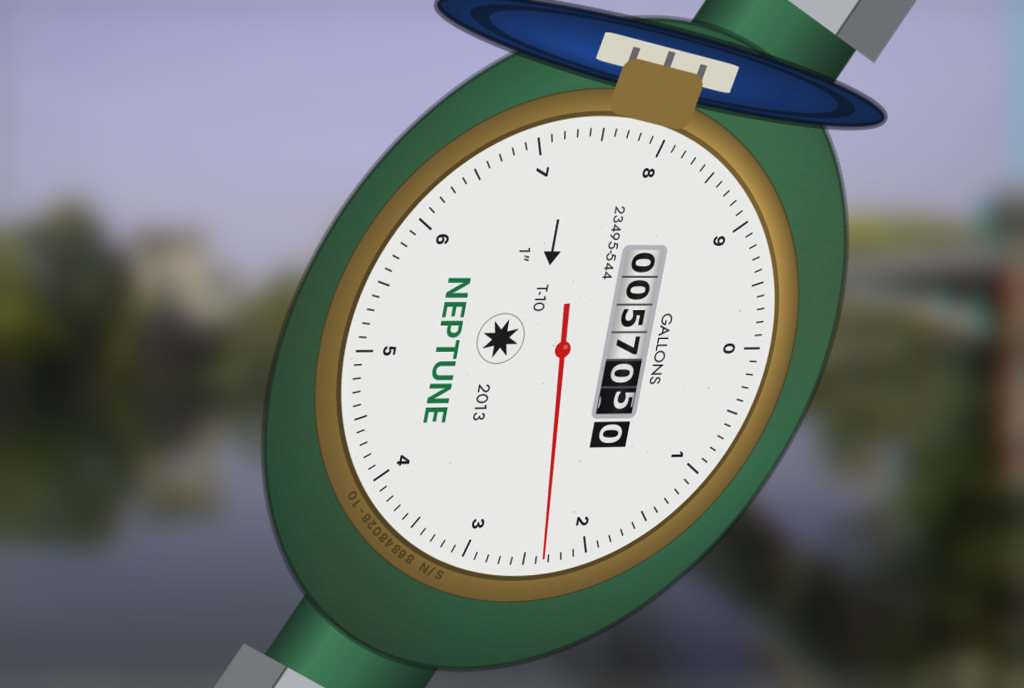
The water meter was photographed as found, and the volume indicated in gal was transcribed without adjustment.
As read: 57052.3 gal
